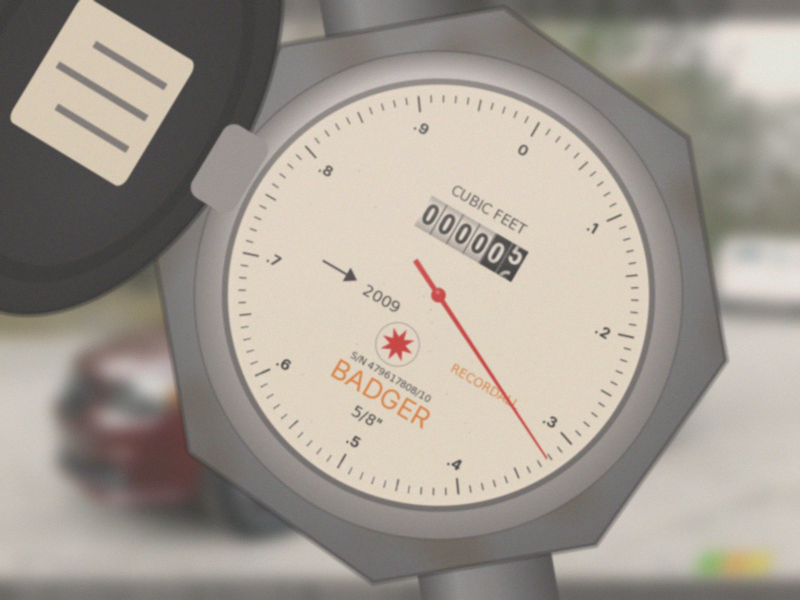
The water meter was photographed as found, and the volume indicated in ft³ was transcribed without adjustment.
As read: 5.32 ft³
